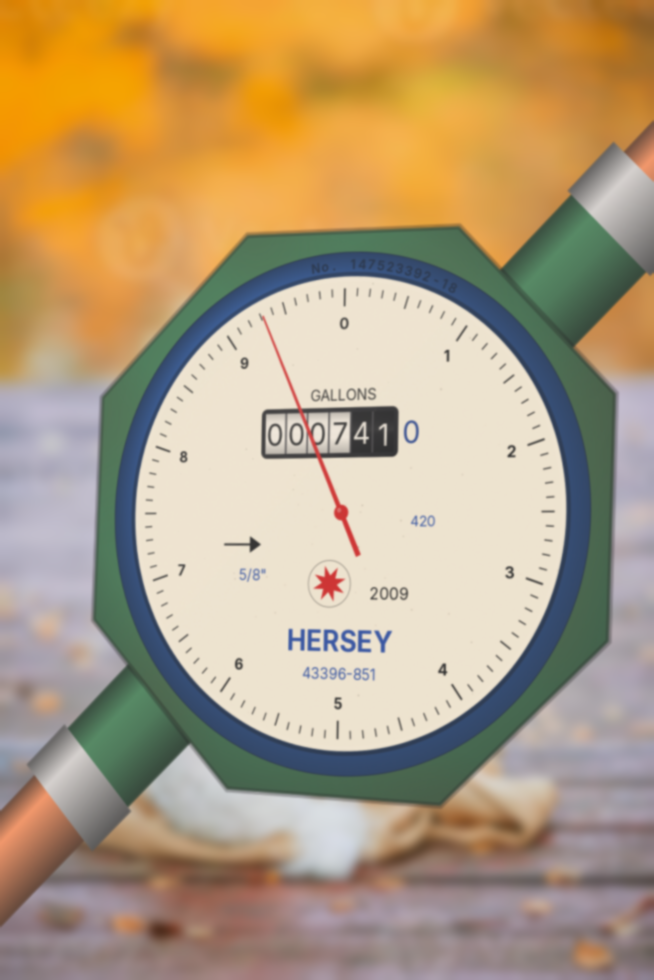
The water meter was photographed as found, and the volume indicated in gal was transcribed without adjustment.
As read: 7409.3 gal
